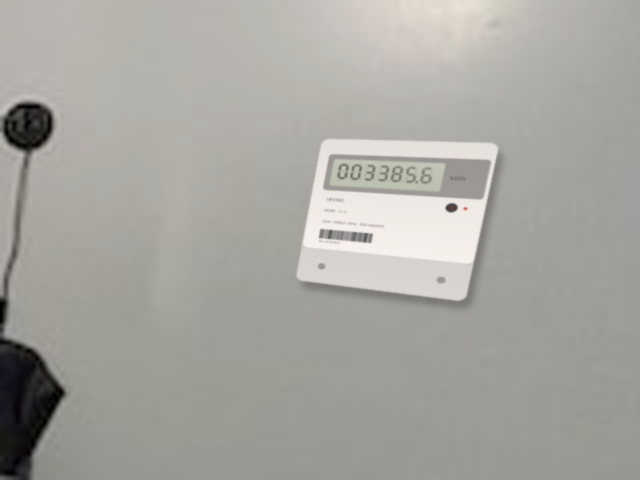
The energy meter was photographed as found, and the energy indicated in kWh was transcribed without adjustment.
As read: 3385.6 kWh
